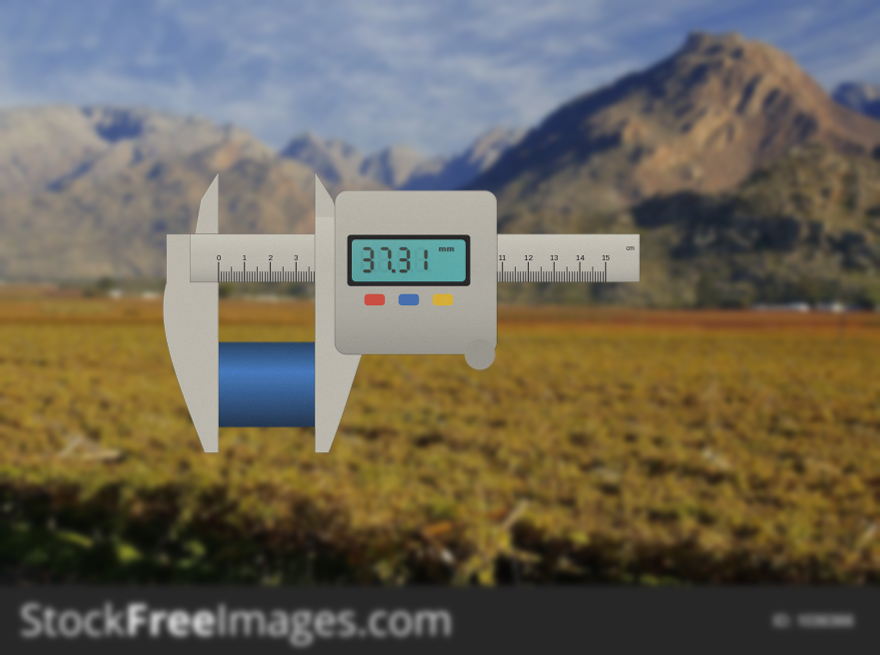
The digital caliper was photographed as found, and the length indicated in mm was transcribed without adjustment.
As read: 37.31 mm
